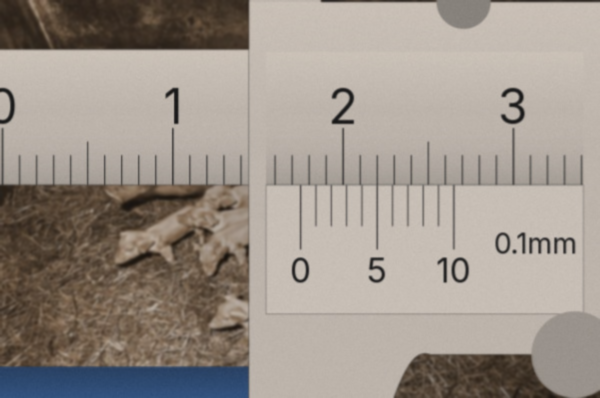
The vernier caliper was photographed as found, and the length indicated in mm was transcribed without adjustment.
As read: 17.5 mm
